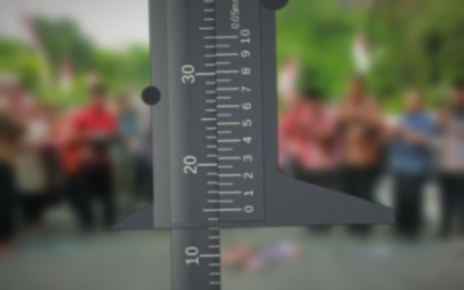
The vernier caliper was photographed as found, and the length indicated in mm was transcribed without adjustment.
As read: 15.0 mm
